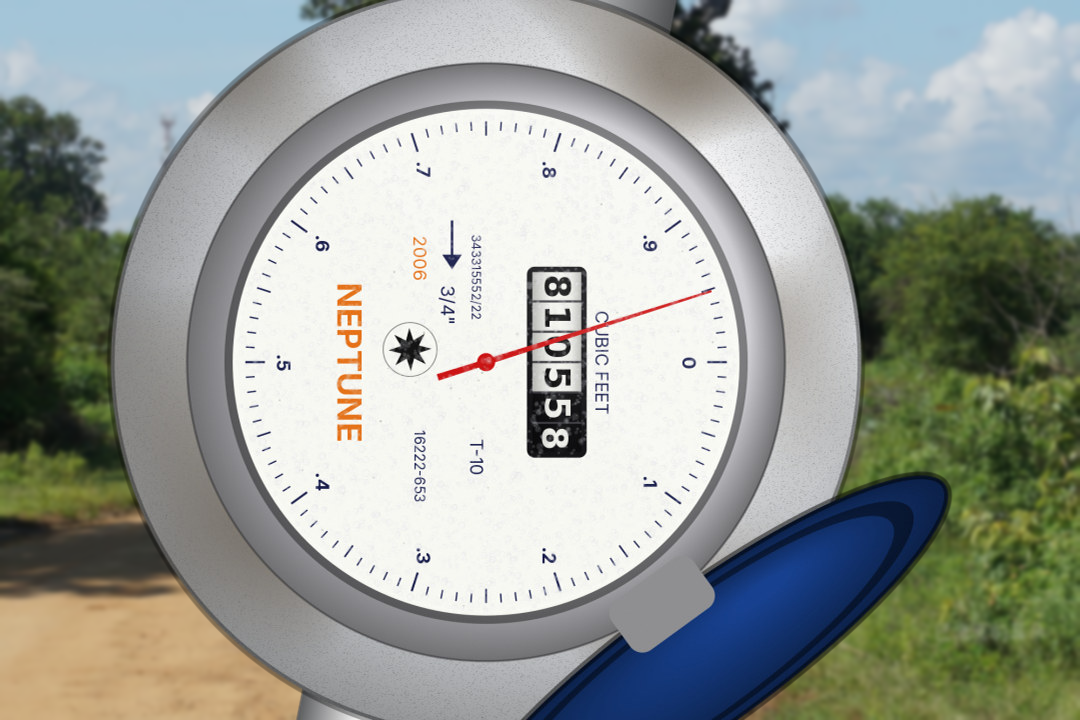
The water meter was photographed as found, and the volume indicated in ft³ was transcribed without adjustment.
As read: 810557.95 ft³
